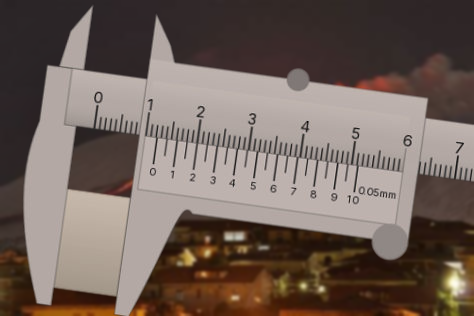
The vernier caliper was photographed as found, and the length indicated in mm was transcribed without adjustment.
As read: 12.2 mm
